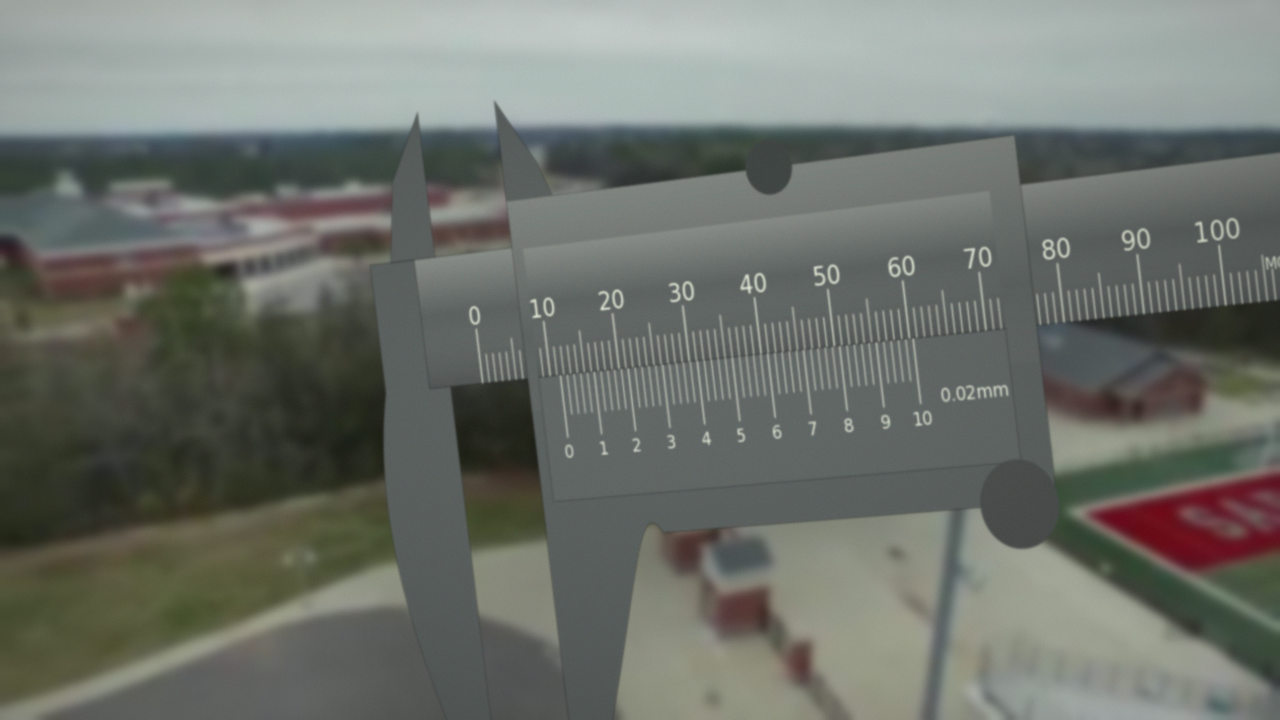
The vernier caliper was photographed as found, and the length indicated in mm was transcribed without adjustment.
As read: 11.5 mm
